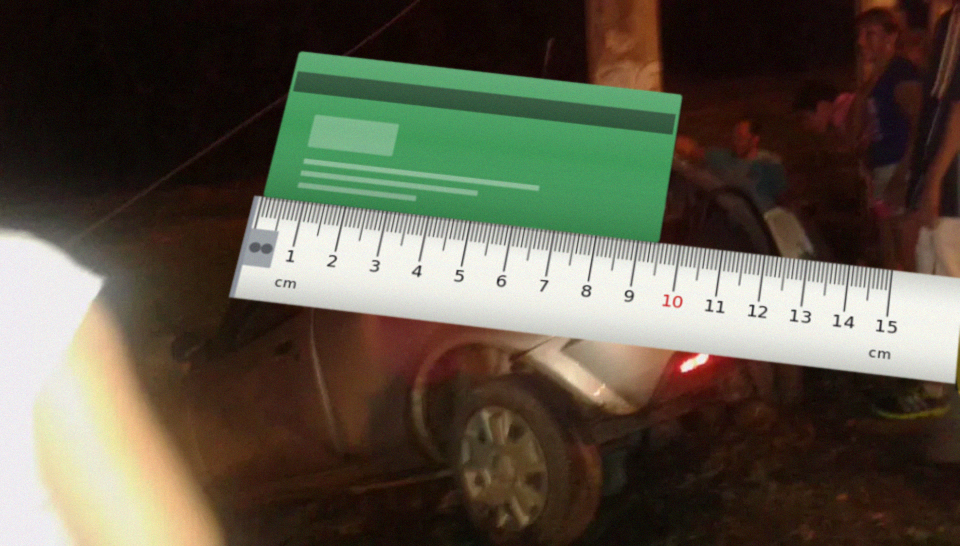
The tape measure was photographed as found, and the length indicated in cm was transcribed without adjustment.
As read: 9.5 cm
